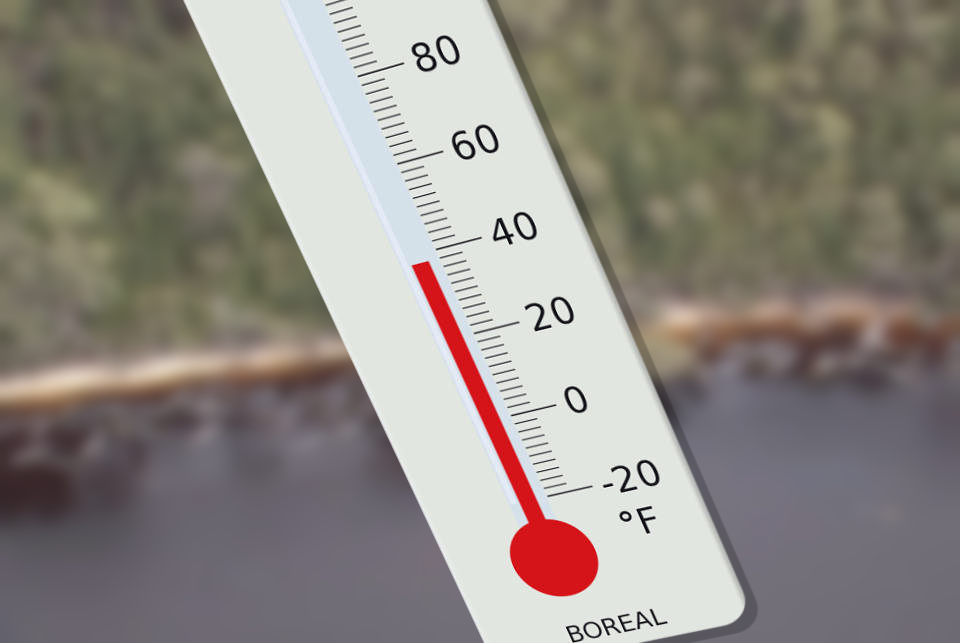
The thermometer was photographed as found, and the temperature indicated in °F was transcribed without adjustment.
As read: 38 °F
